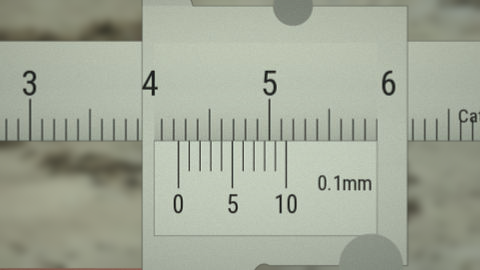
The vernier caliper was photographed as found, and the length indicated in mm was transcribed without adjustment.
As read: 42.4 mm
